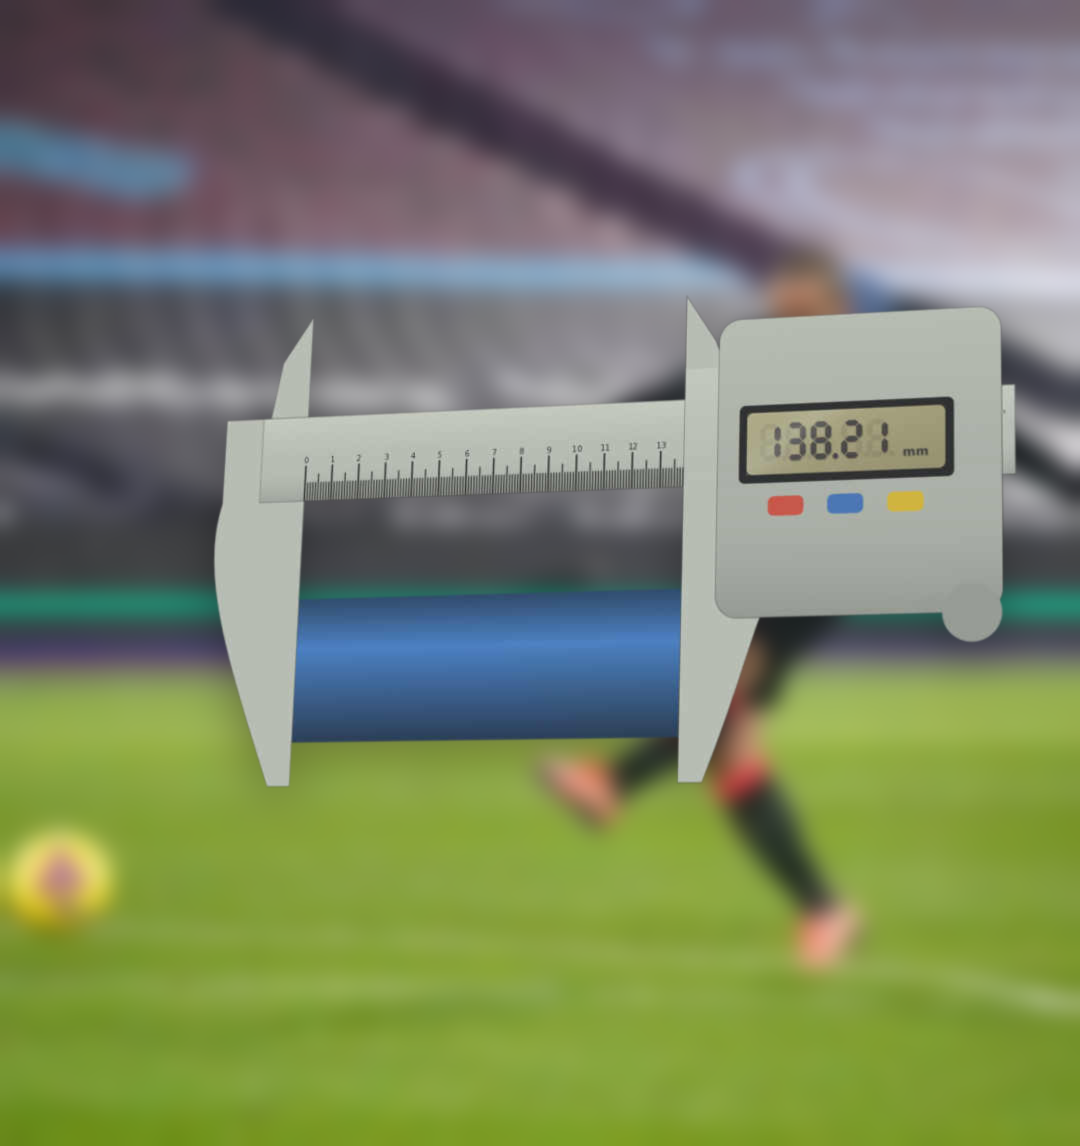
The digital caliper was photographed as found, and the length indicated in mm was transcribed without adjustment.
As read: 138.21 mm
